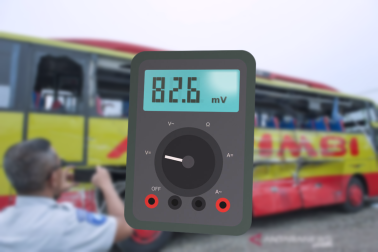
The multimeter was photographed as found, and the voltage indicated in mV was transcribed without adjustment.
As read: 82.6 mV
